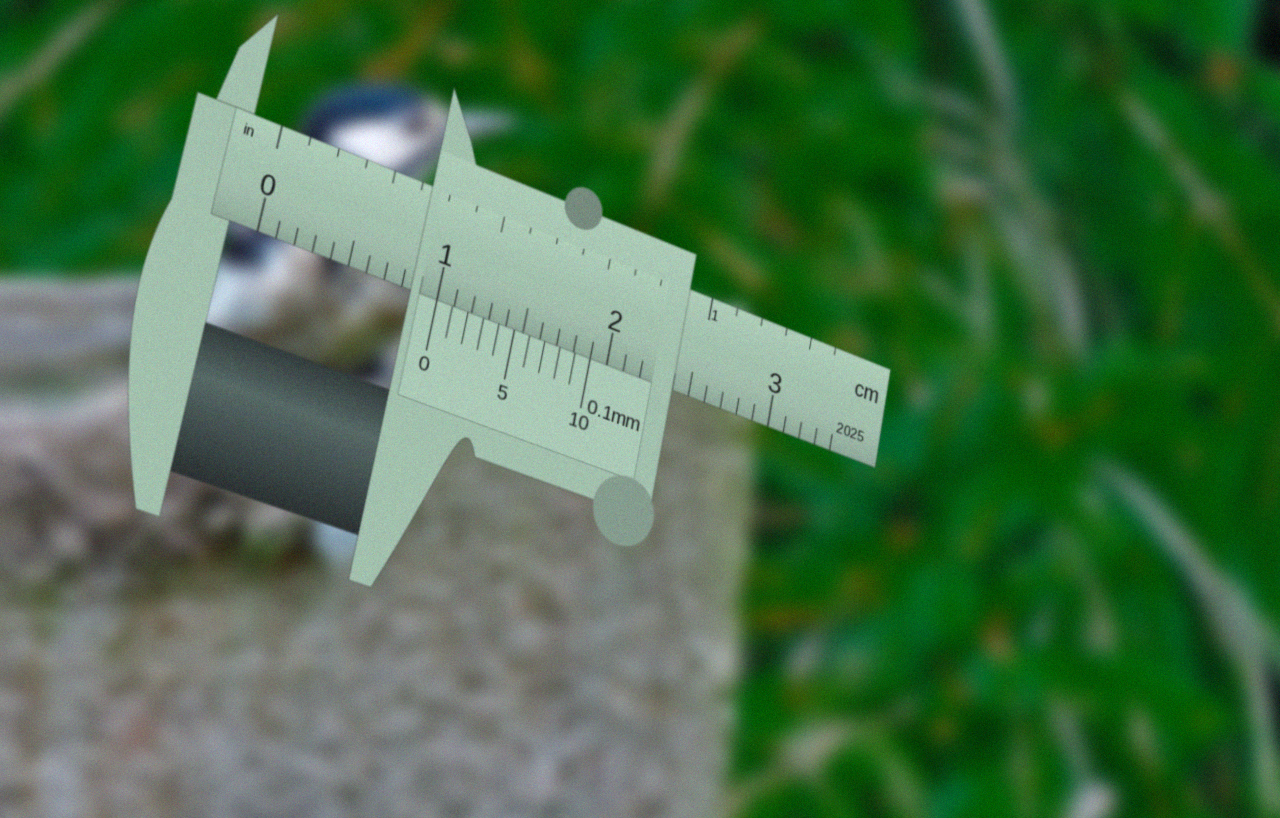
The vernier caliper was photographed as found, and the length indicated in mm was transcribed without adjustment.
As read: 10.0 mm
